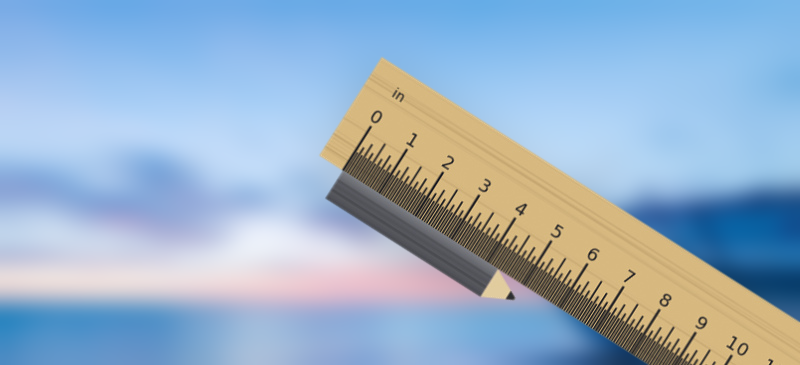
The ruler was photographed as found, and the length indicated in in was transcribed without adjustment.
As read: 5 in
